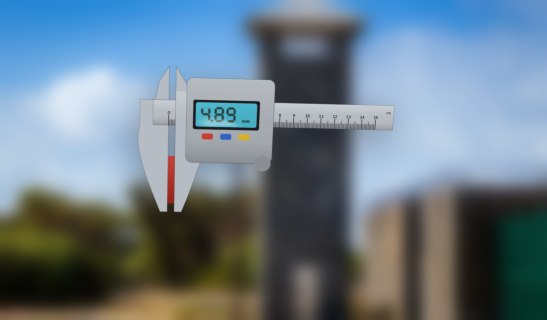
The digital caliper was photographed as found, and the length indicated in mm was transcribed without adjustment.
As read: 4.89 mm
